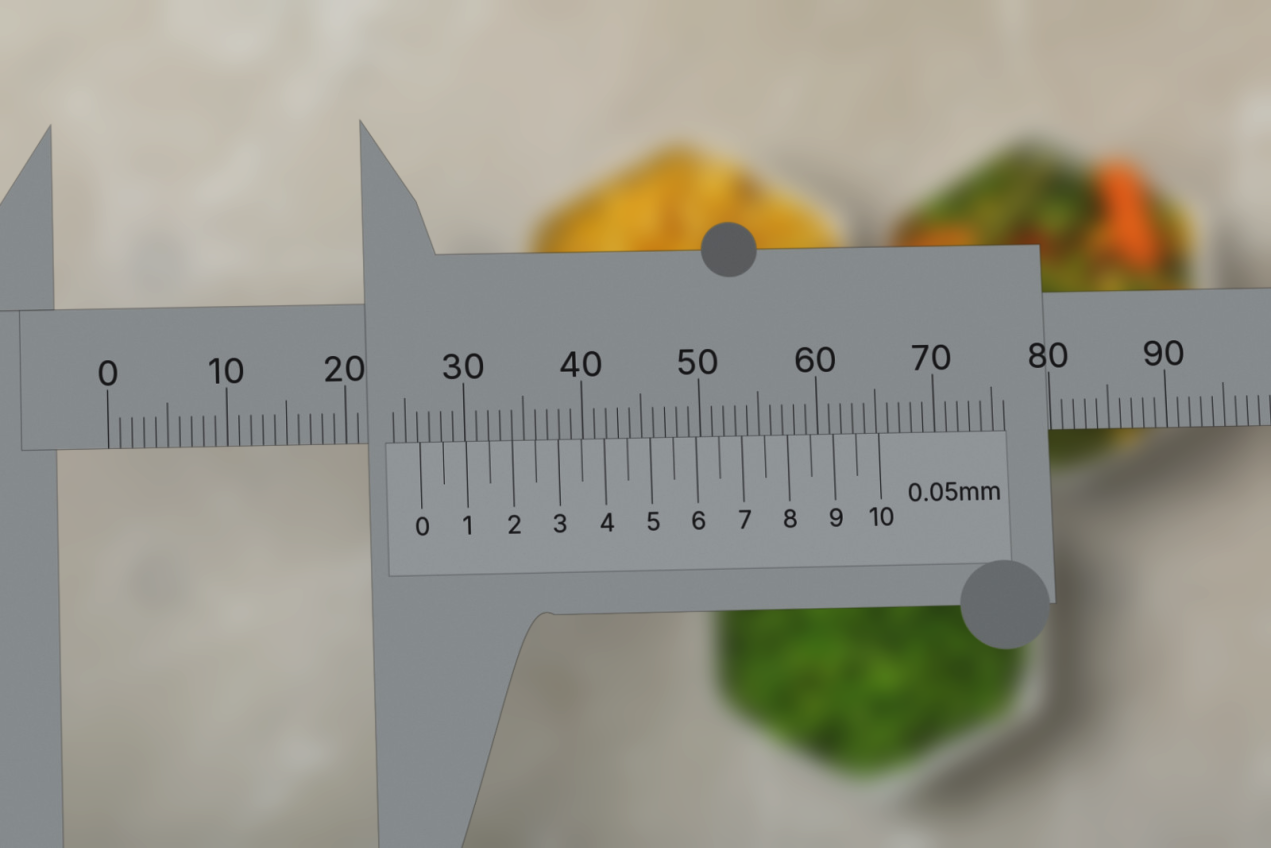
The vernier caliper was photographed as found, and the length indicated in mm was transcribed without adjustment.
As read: 26.2 mm
